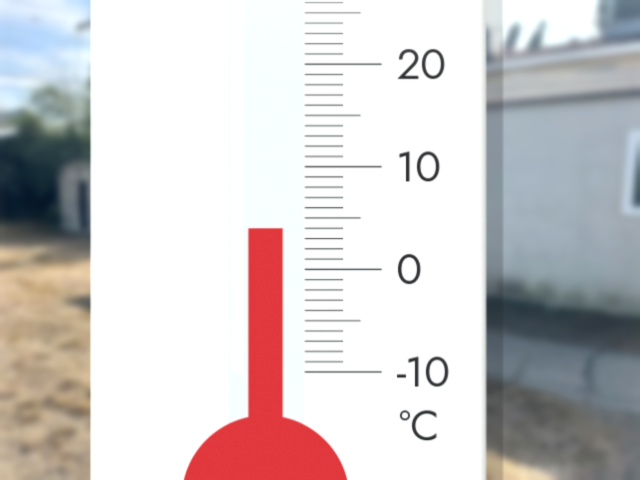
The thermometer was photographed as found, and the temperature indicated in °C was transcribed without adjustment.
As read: 4 °C
